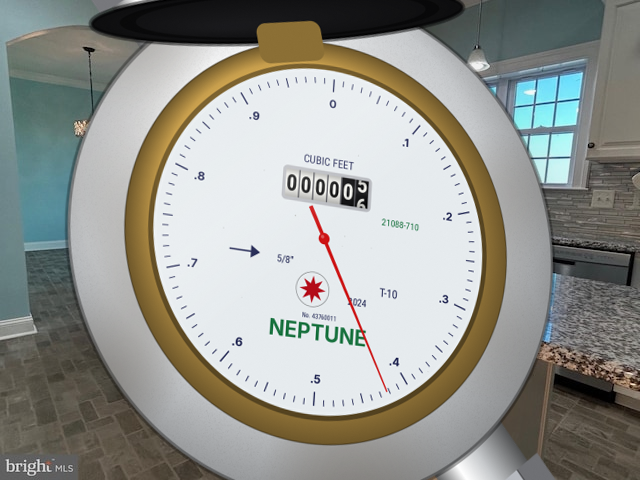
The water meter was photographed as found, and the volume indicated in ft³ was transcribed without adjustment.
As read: 5.42 ft³
